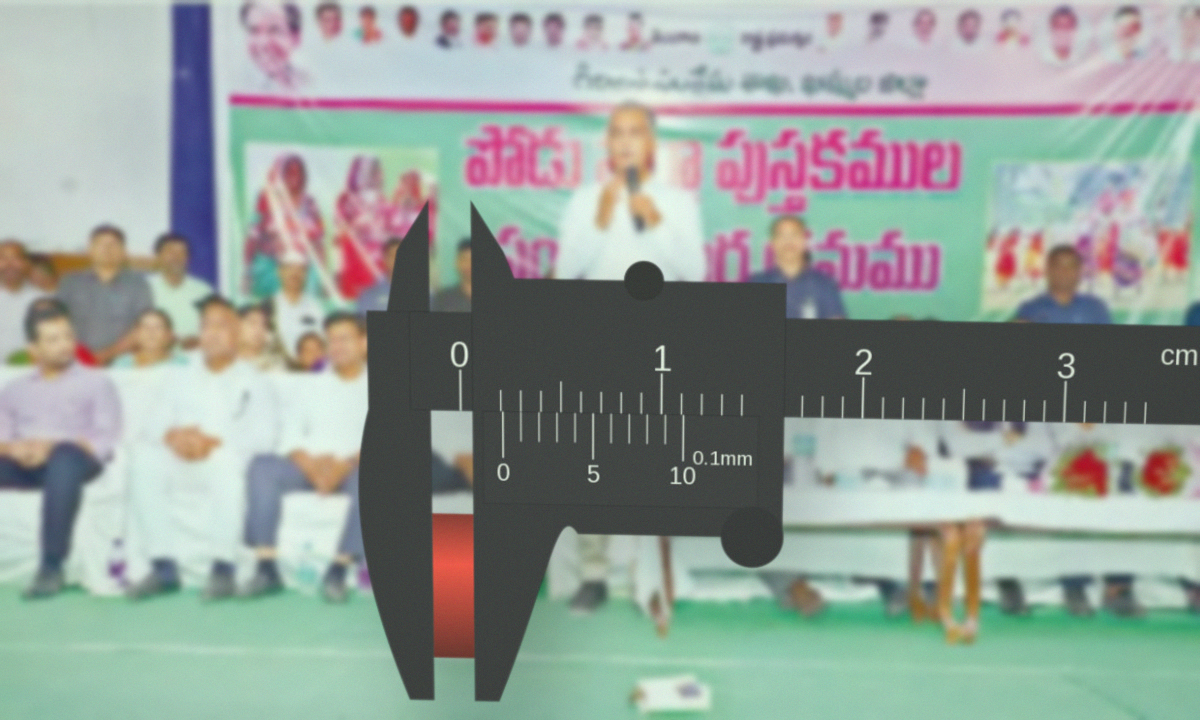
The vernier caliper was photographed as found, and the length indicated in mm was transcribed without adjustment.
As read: 2.1 mm
